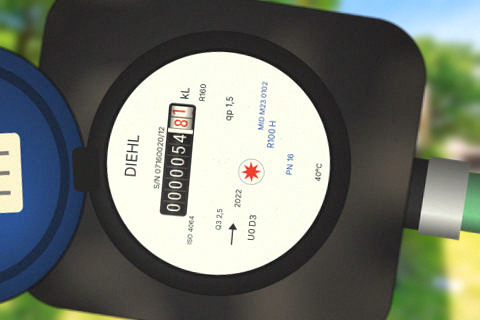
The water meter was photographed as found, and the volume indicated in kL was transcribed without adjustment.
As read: 54.81 kL
